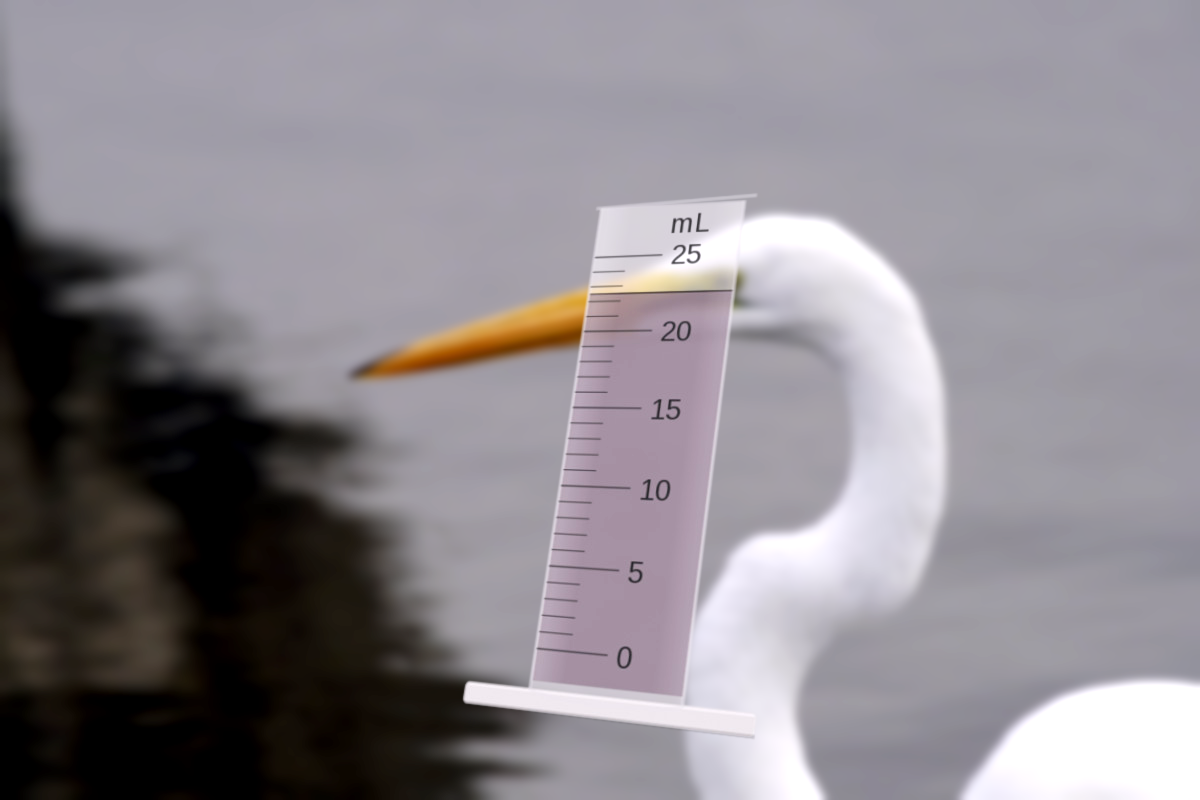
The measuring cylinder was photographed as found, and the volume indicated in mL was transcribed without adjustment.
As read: 22.5 mL
